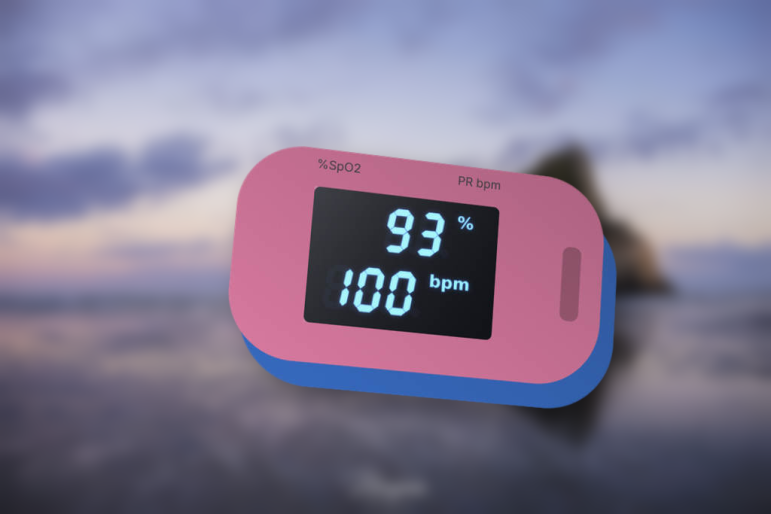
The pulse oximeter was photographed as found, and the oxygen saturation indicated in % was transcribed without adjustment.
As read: 93 %
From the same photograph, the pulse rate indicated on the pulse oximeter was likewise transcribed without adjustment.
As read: 100 bpm
